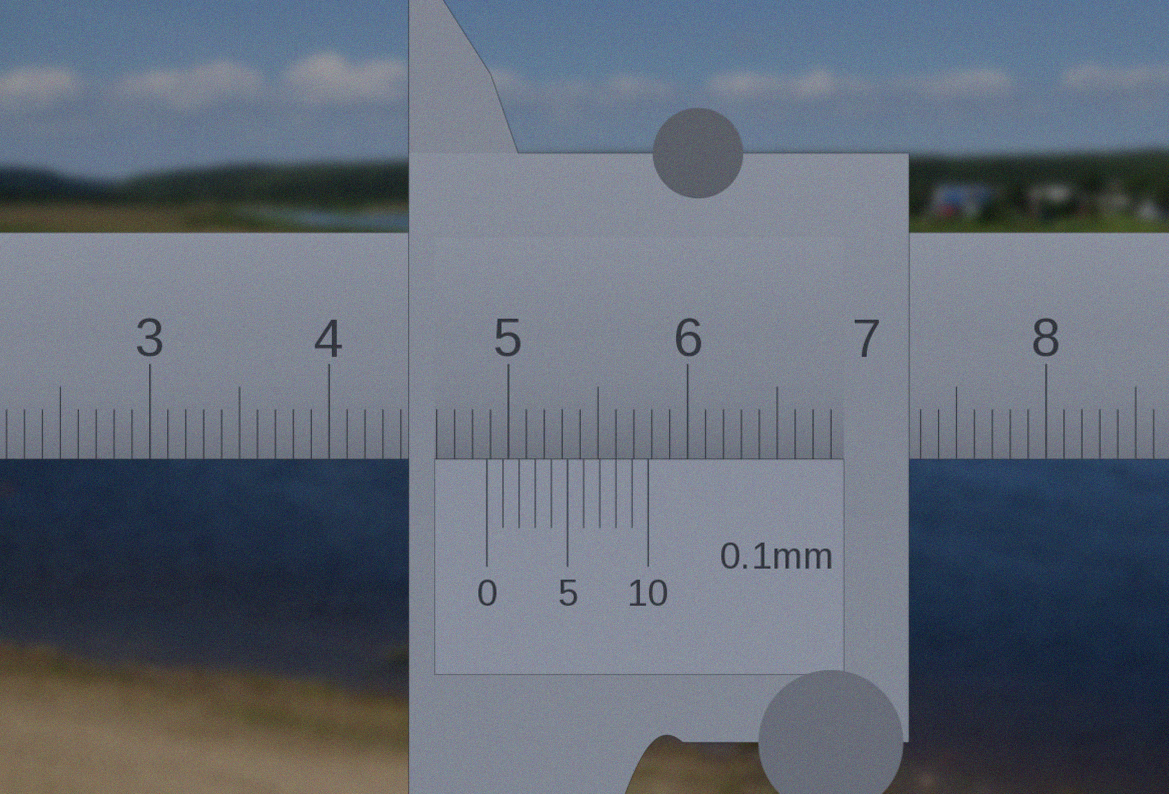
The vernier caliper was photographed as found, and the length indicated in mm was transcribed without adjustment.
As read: 48.8 mm
